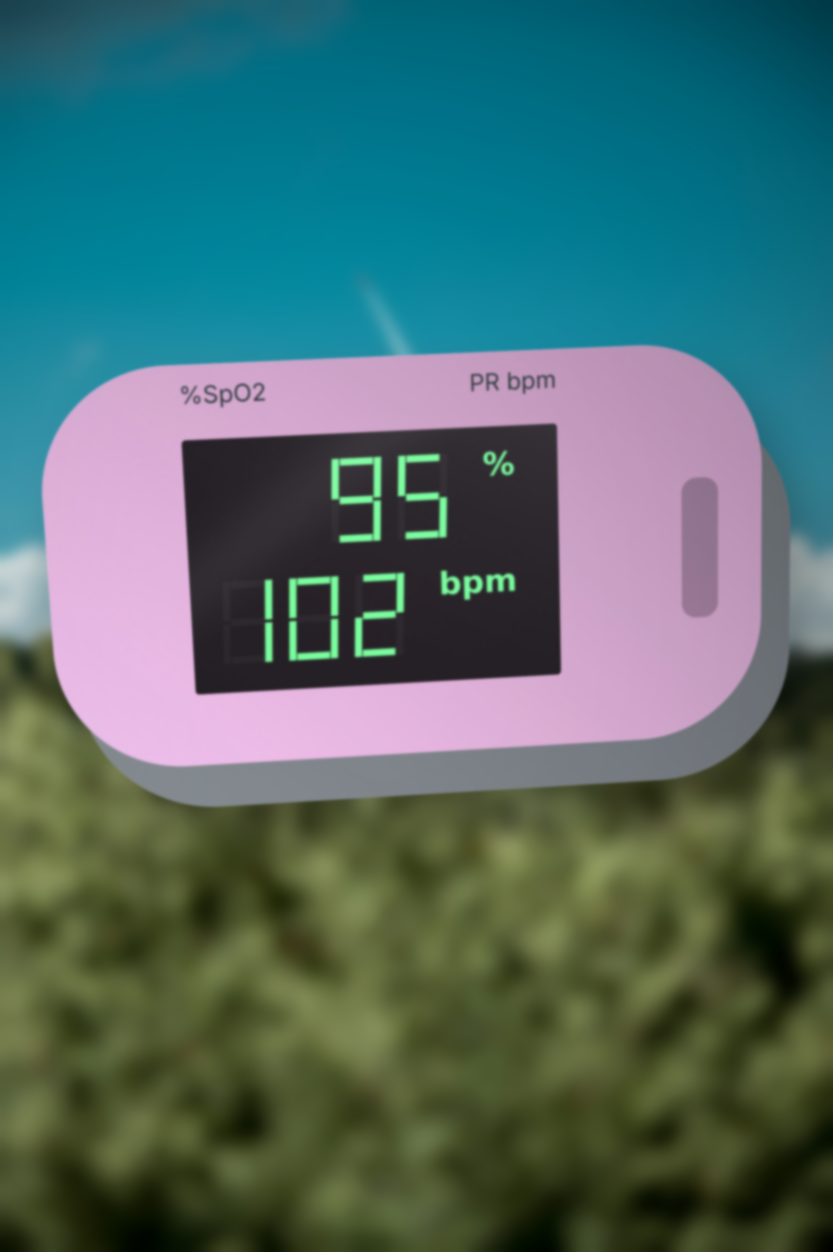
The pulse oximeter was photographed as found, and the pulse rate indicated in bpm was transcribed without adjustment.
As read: 102 bpm
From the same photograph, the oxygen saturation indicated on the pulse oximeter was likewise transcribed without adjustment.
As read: 95 %
